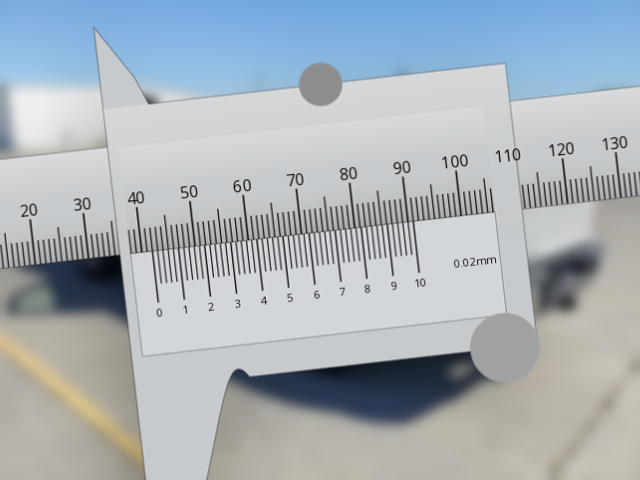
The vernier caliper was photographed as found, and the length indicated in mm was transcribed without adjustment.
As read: 42.0 mm
